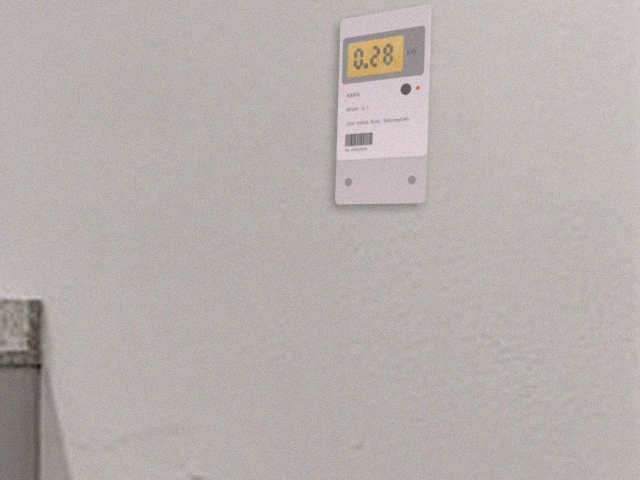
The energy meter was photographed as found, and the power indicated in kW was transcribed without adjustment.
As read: 0.28 kW
